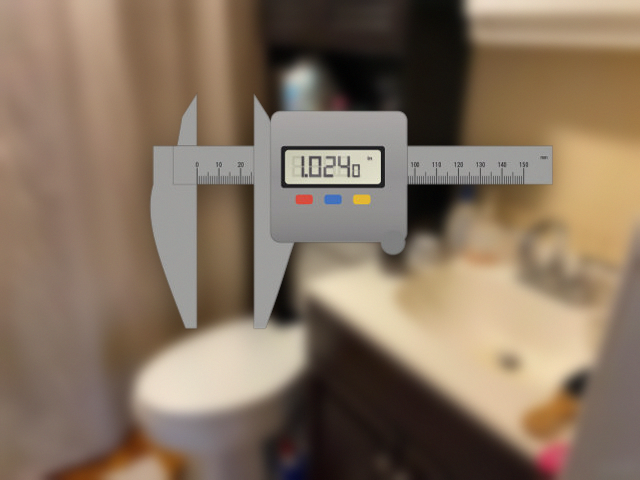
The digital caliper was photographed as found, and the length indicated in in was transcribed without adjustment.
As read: 1.0240 in
